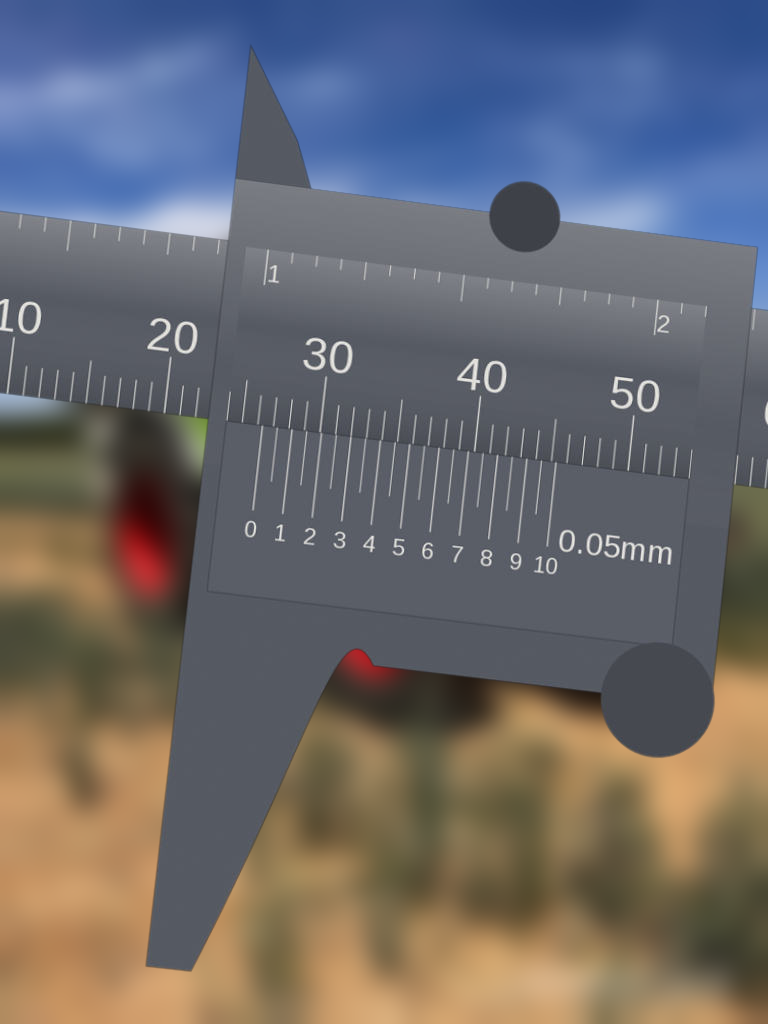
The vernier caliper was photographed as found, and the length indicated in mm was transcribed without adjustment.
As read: 26.3 mm
